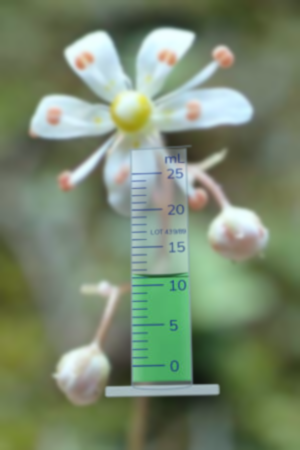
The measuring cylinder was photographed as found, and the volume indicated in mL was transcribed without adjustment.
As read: 11 mL
